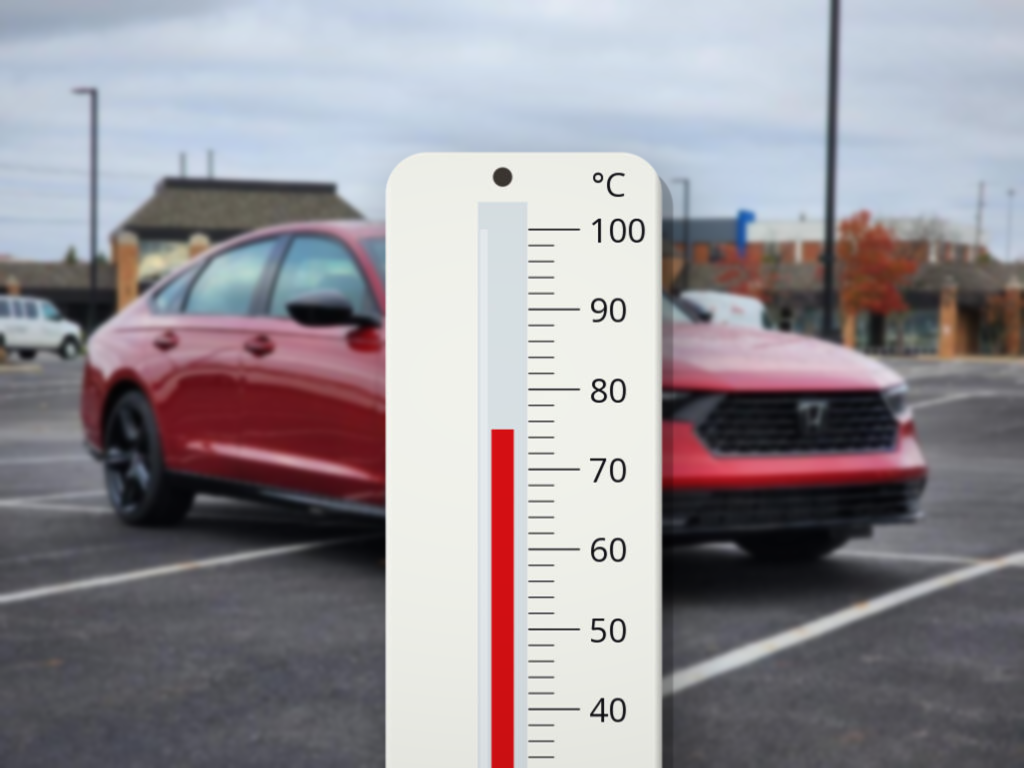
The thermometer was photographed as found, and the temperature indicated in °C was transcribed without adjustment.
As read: 75 °C
